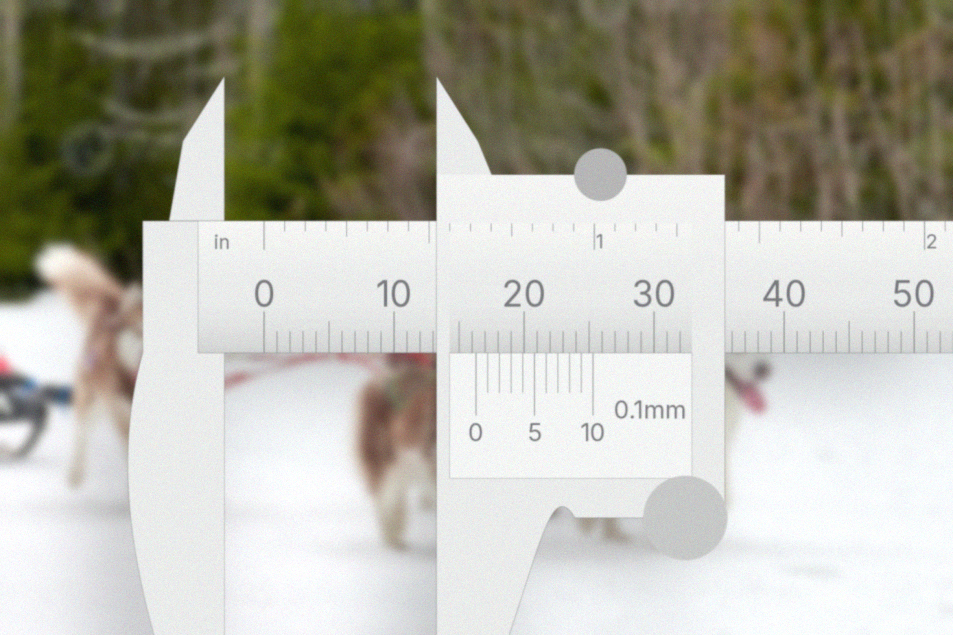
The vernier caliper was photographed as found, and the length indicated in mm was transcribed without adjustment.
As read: 16.3 mm
